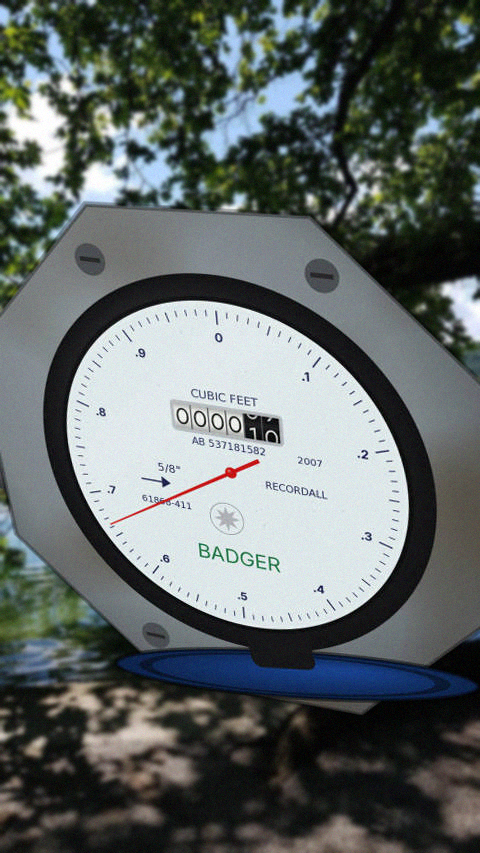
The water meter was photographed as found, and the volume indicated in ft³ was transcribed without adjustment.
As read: 9.66 ft³
